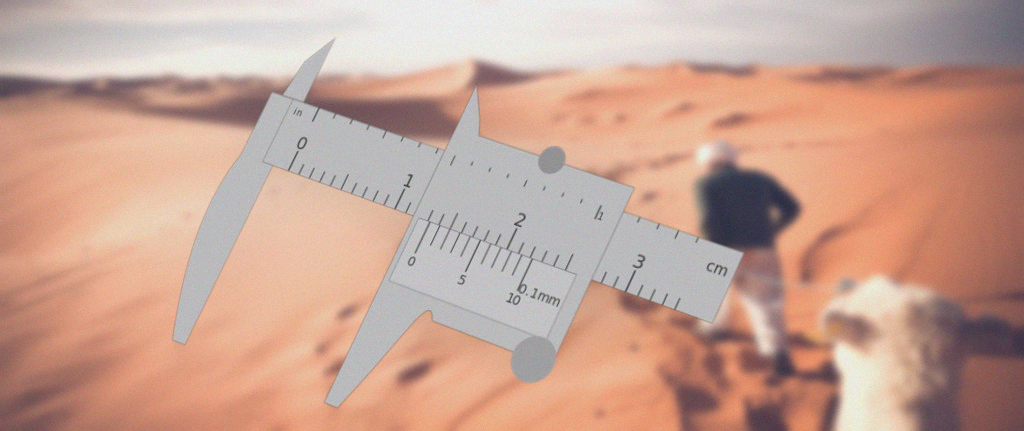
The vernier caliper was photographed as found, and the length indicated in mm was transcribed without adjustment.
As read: 13.2 mm
